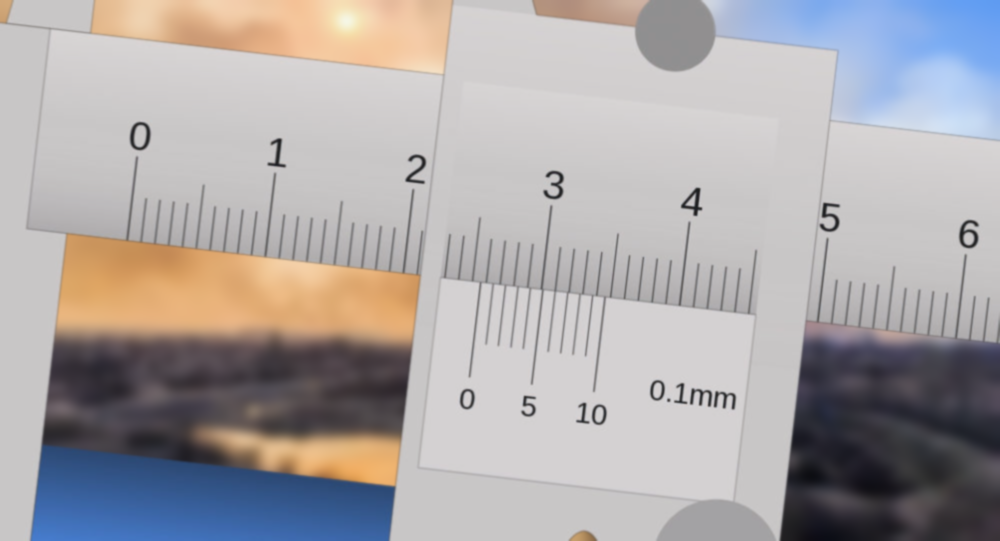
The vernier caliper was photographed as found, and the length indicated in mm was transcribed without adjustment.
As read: 25.6 mm
